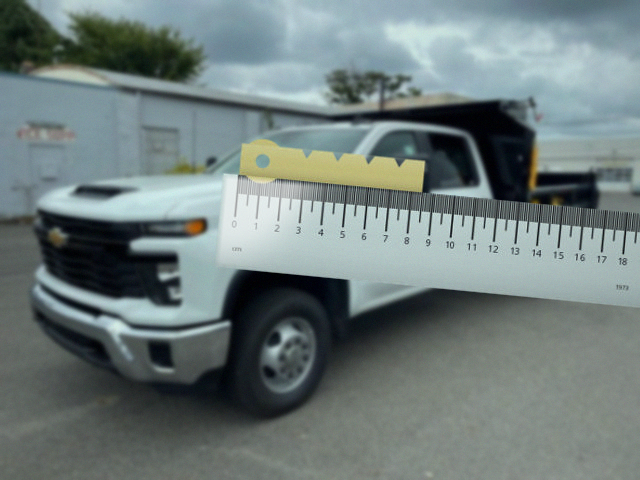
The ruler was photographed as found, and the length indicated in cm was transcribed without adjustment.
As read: 8.5 cm
